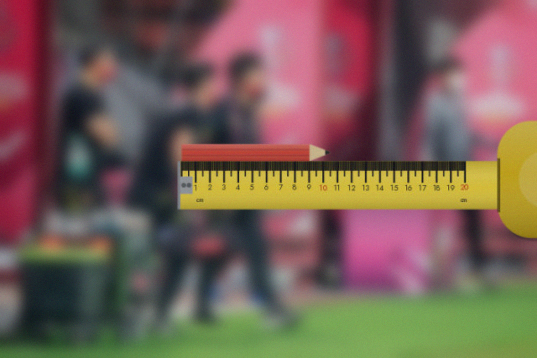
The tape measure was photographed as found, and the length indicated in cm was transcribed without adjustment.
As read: 10.5 cm
